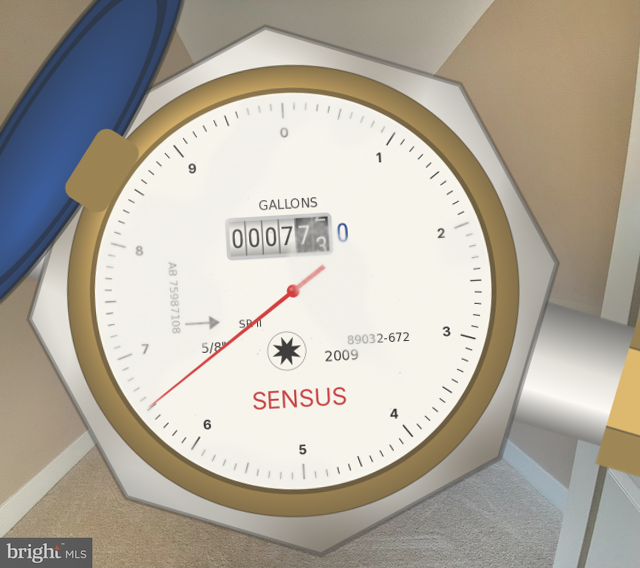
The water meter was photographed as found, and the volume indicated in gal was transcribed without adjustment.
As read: 7726.5 gal
